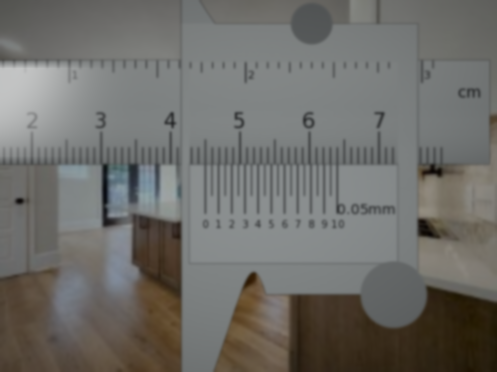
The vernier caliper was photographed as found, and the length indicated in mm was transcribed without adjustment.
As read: 45.0 mm
